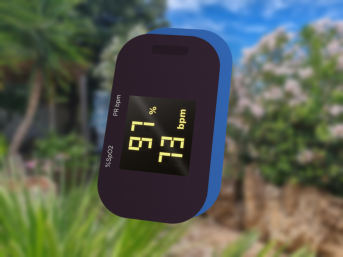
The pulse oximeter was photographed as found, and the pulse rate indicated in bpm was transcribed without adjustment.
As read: 73 bpm
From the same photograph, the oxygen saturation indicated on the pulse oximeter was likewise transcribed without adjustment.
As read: 97 %
